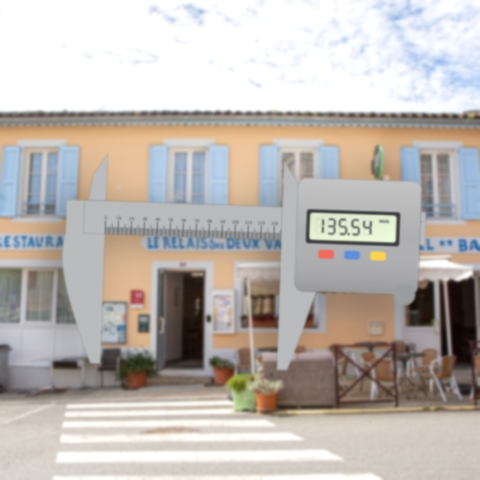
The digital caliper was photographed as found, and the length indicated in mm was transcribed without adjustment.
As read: 135.54 mm
